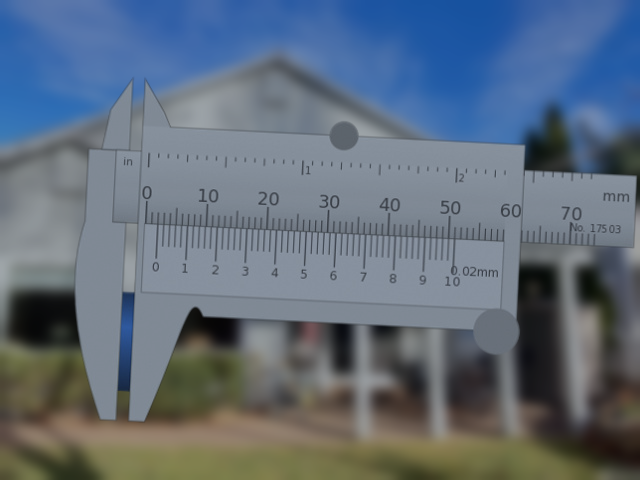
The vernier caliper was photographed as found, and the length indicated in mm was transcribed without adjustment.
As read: 2.0 mm
